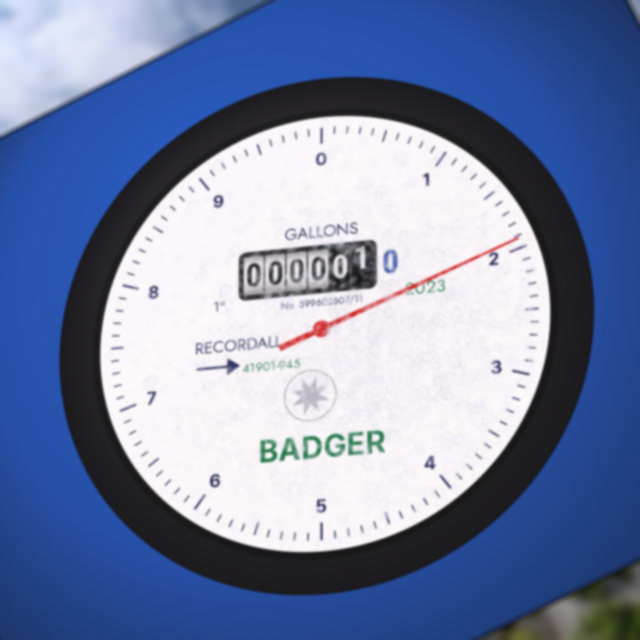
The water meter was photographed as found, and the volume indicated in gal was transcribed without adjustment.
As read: 11.9 gal
